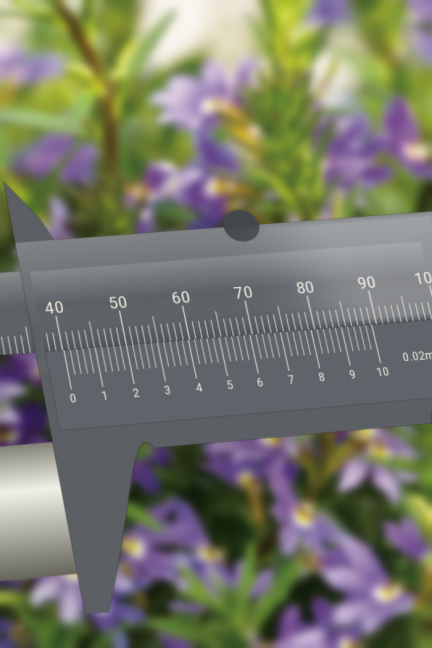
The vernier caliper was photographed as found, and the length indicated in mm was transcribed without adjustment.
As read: 40.2 mm
